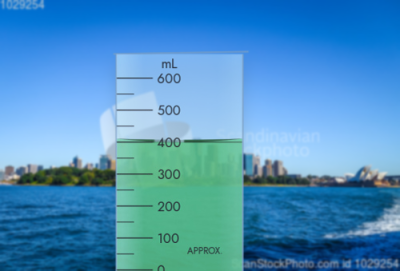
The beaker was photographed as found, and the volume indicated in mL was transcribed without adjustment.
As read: 400 mL
